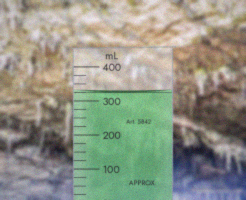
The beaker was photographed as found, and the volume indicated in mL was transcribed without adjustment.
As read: 325 mL
